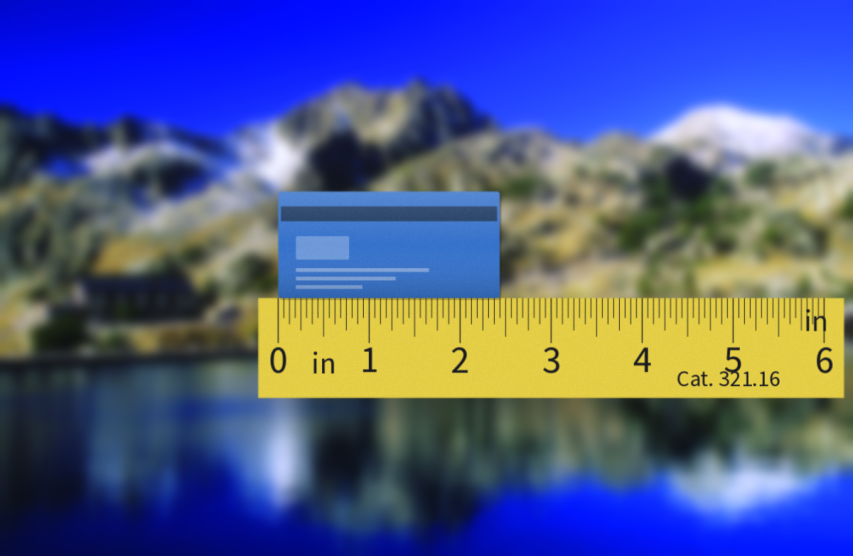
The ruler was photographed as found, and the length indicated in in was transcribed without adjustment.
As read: 2.4375 in
